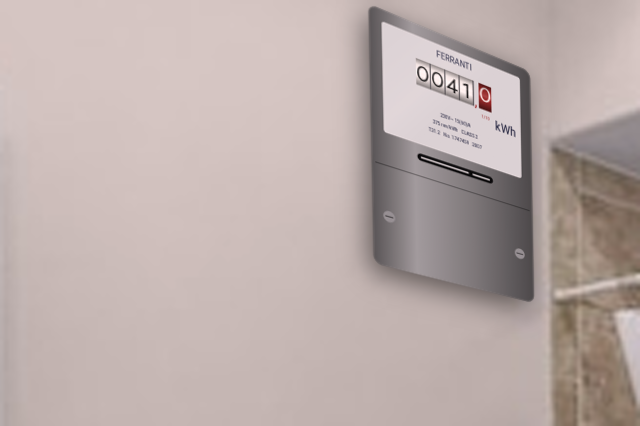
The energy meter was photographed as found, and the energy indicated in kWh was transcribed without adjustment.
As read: 41.0 kWh
